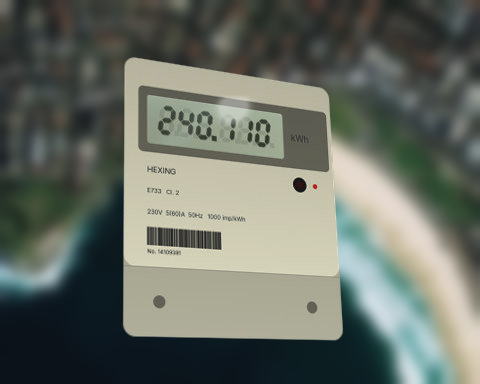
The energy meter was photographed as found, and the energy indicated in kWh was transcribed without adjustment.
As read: 240.110 kWh
